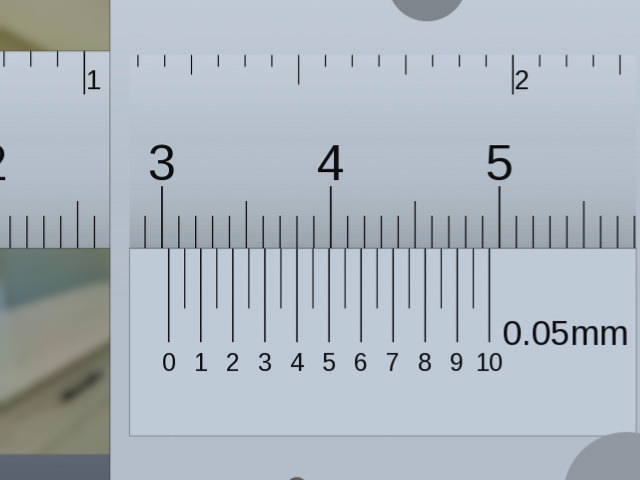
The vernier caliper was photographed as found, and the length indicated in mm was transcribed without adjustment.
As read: 30.4 mm
